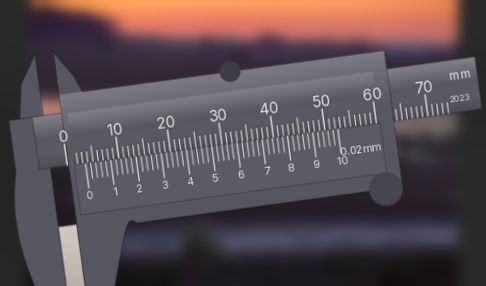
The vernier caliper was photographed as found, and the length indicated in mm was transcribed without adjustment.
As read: 3.5 mm
